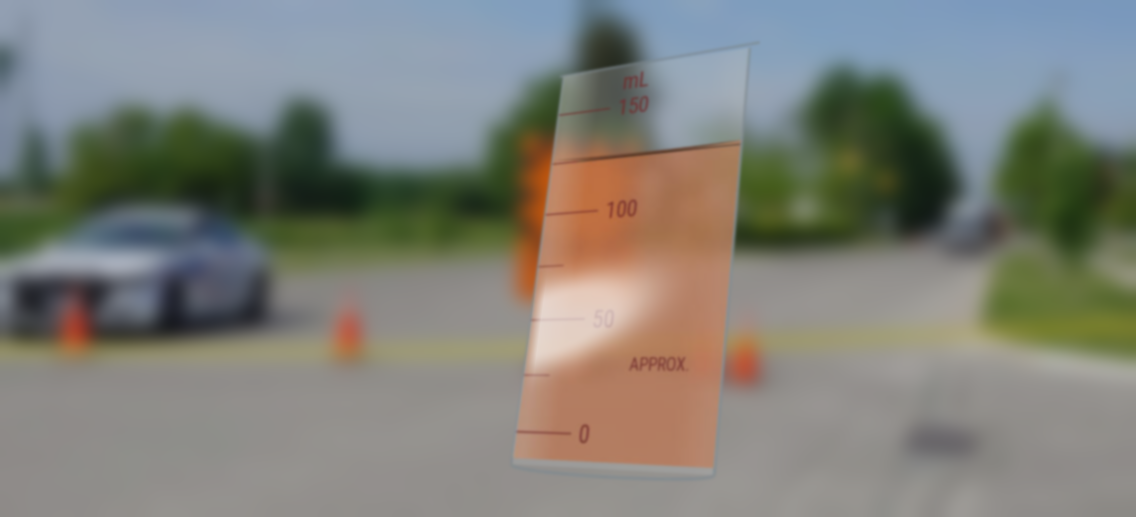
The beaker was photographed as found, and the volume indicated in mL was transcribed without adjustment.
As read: 125 mL
